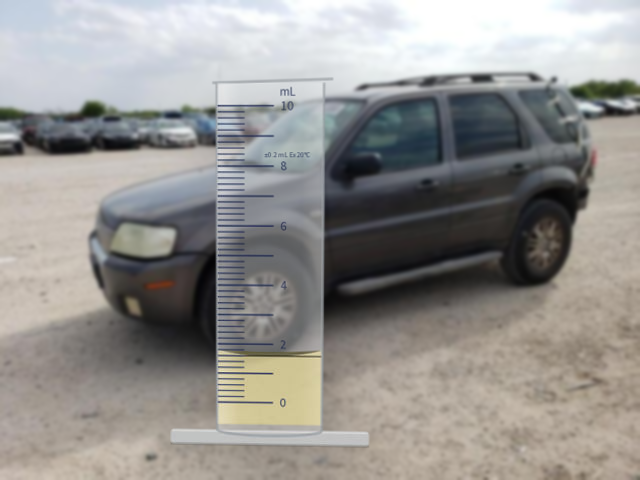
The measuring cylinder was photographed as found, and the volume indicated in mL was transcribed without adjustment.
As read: 1.6 mL
